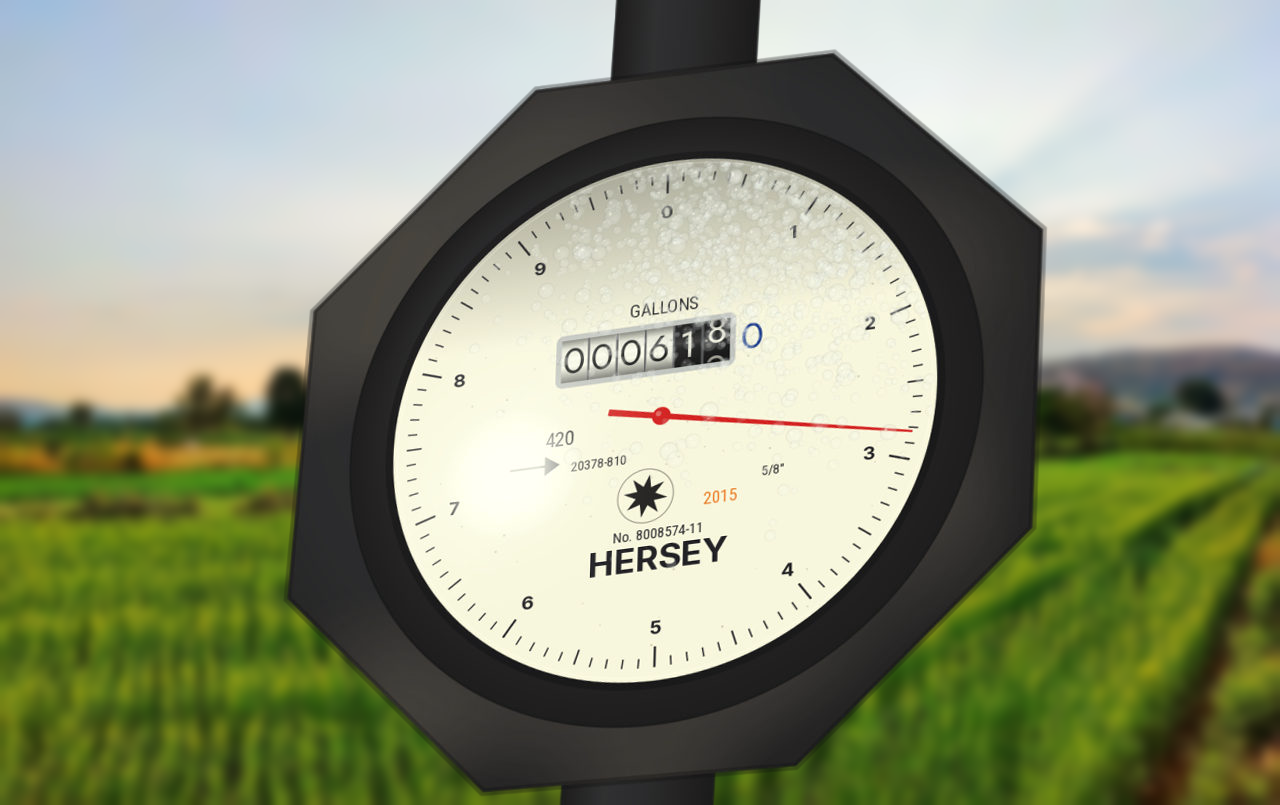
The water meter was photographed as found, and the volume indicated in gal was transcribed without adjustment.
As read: 6182.8 gal
